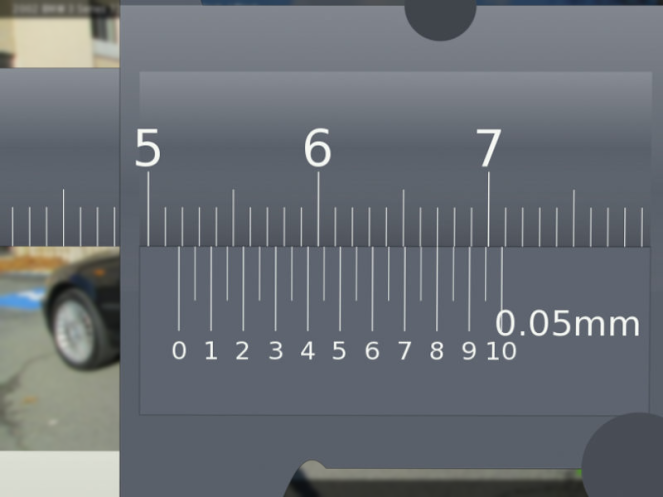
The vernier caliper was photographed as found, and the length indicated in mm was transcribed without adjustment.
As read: 51.8 mm
